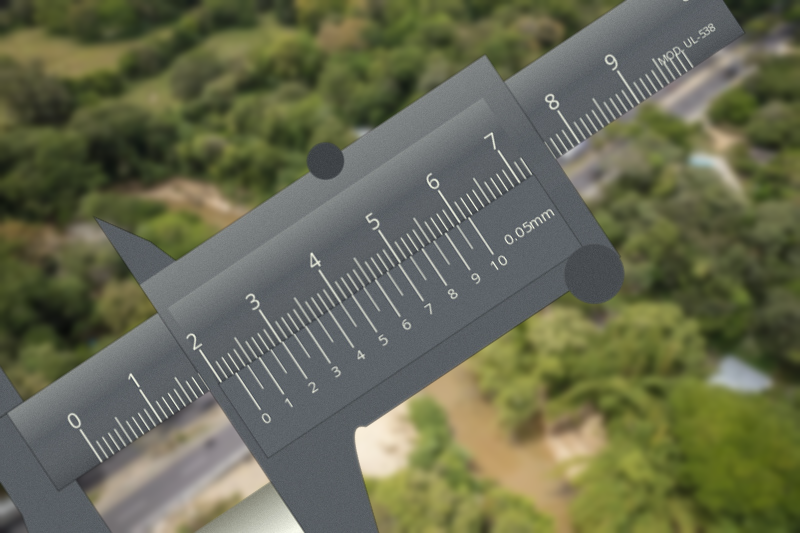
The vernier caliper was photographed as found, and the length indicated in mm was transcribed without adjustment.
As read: 22.4 mm
